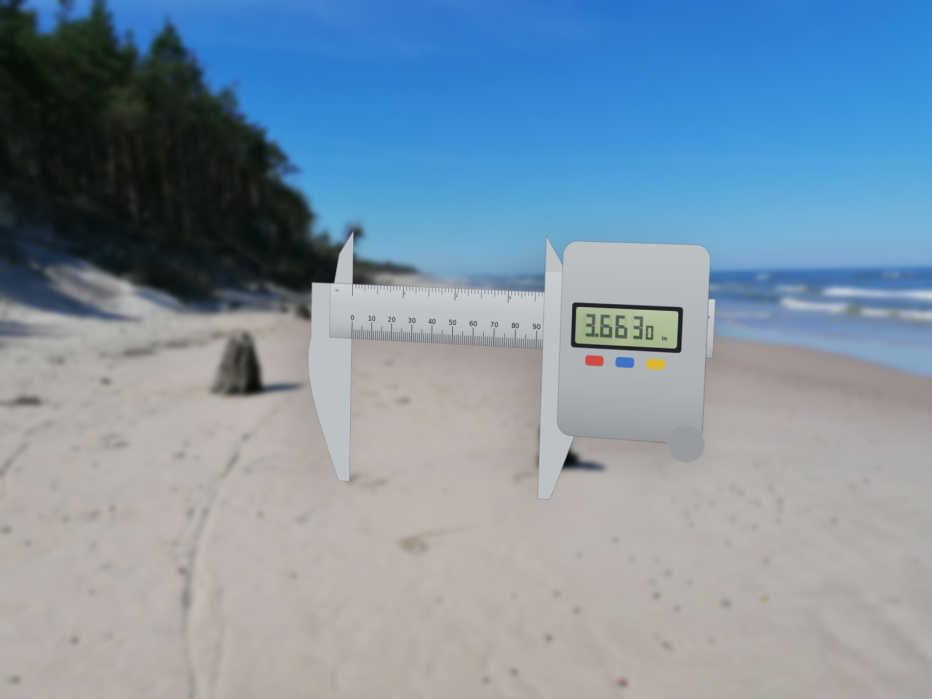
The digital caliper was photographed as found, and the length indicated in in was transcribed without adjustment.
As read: 3.6630 in
